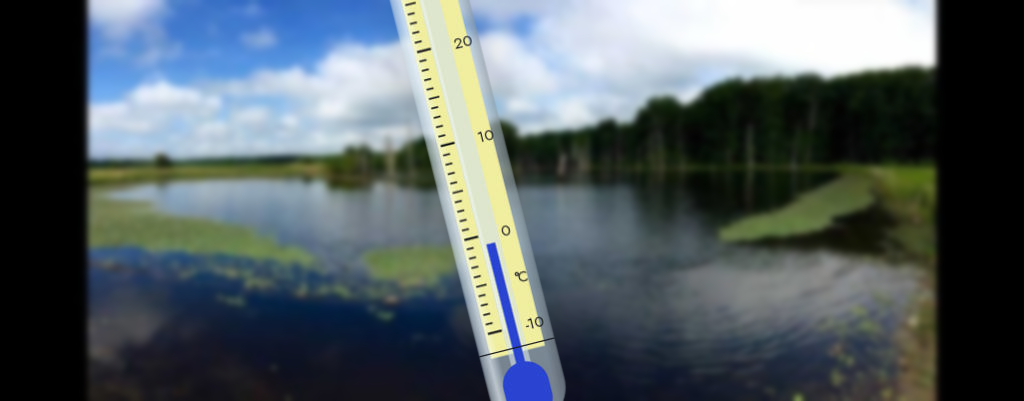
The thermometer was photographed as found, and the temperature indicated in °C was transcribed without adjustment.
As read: -1 °C
